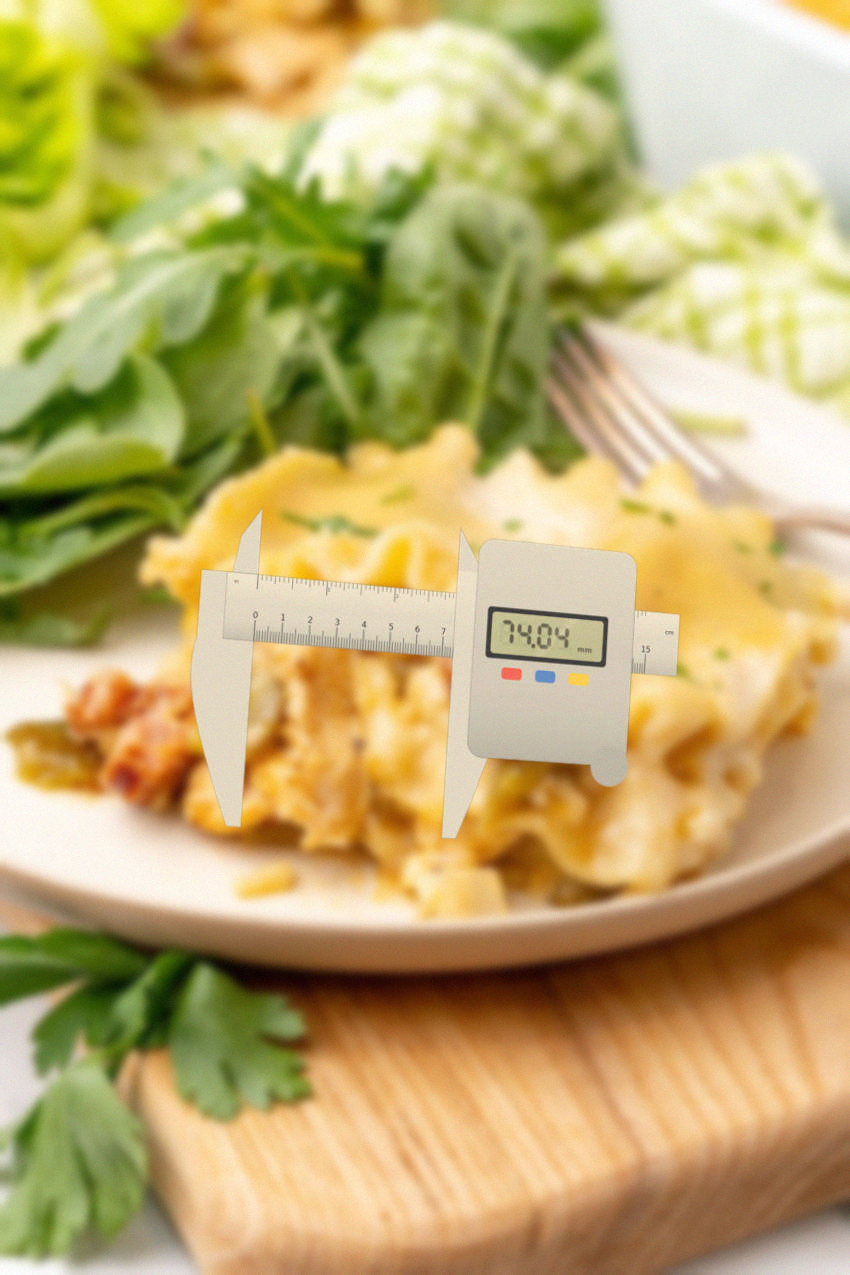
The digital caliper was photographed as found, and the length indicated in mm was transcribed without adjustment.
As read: 74.04 mm
